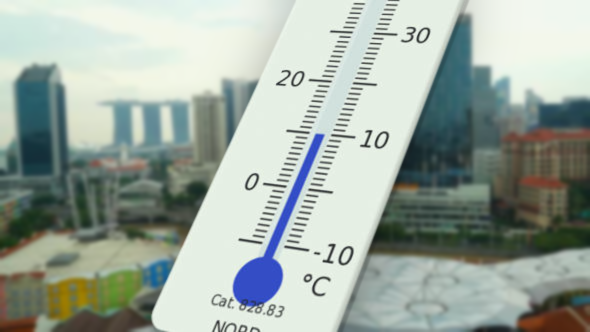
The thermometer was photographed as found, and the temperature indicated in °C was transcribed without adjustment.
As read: 10 °C
